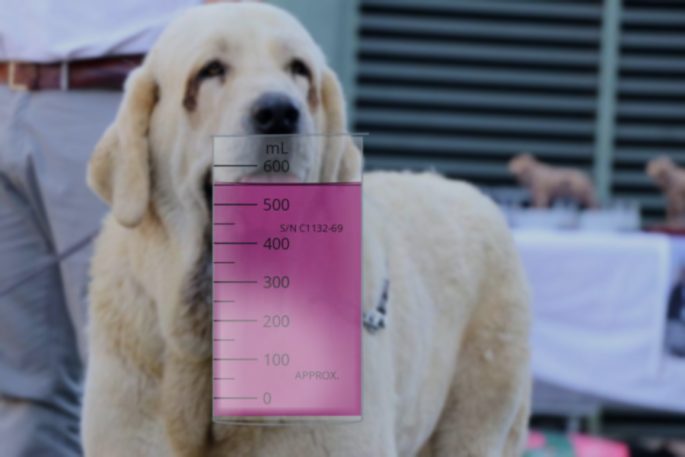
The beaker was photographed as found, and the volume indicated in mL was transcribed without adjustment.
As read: 550 mL
